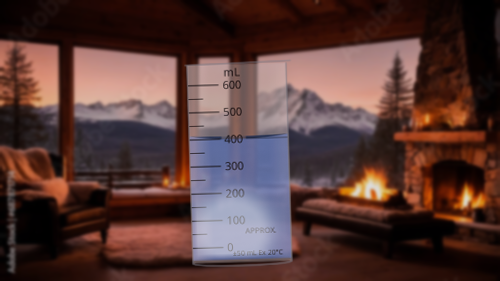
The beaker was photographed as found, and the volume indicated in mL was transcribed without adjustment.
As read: 400 mL
